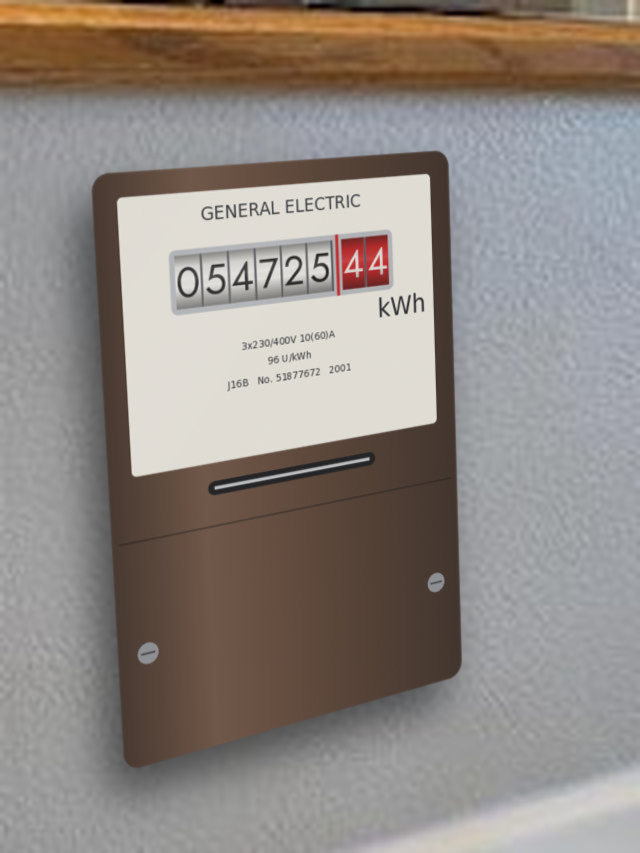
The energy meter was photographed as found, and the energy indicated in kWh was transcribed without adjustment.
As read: 54725.44 kWh
